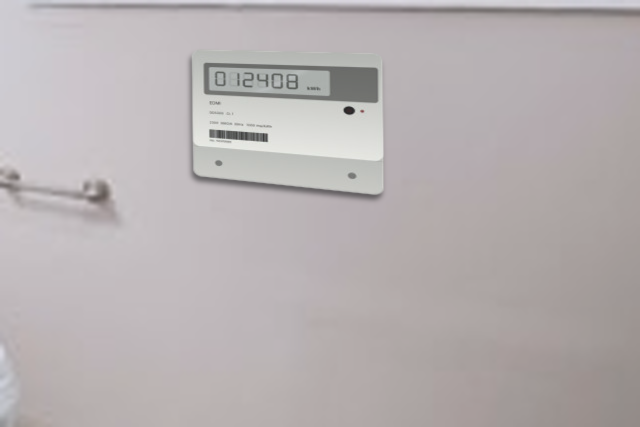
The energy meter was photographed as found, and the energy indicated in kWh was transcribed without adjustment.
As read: 12408 kWh
